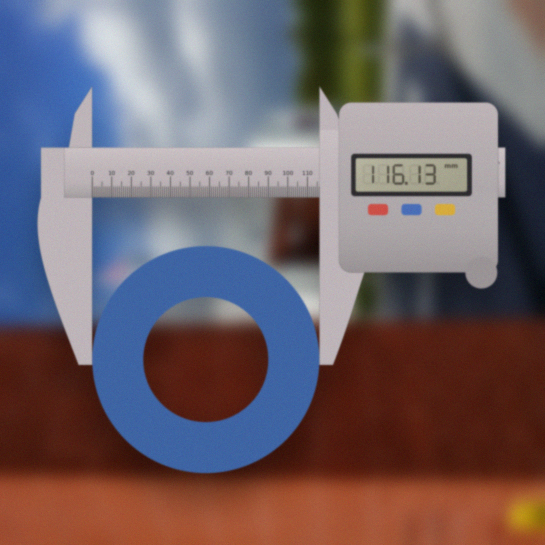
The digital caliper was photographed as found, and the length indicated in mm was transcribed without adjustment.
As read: 116.13 mm
